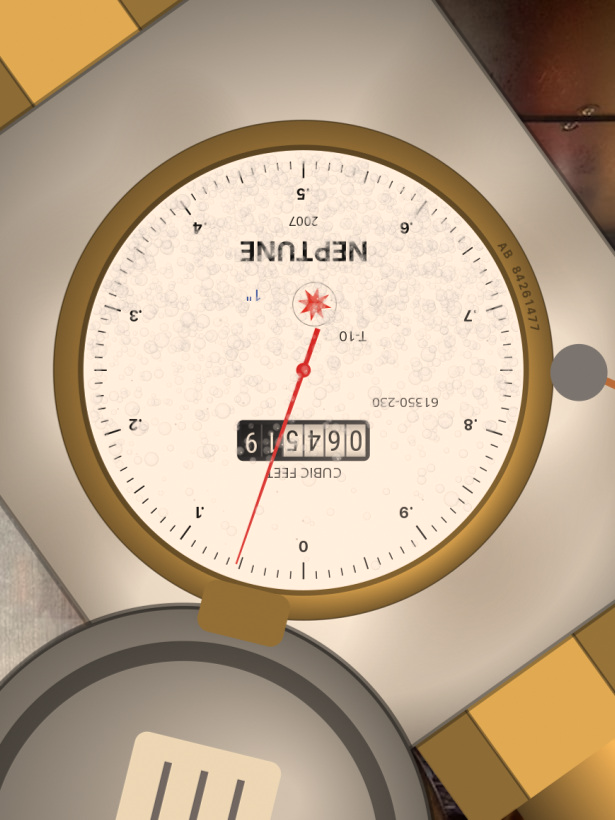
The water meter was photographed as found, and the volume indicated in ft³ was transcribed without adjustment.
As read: 64519.05 ft³
